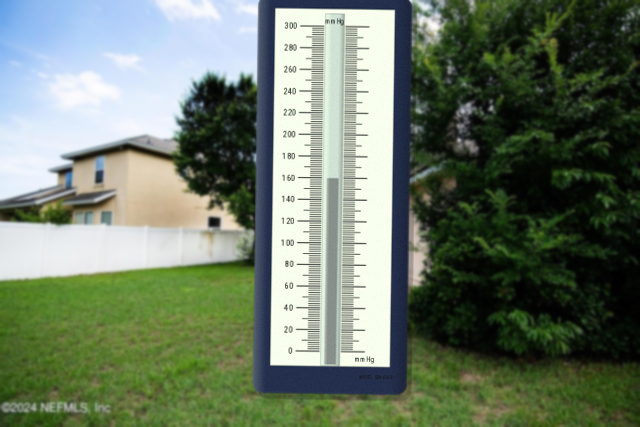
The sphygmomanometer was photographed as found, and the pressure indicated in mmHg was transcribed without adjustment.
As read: 160 mmHg
